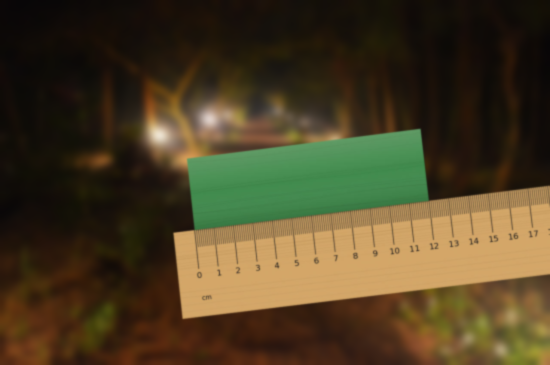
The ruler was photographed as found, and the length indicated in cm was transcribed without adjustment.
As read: 12 cm
